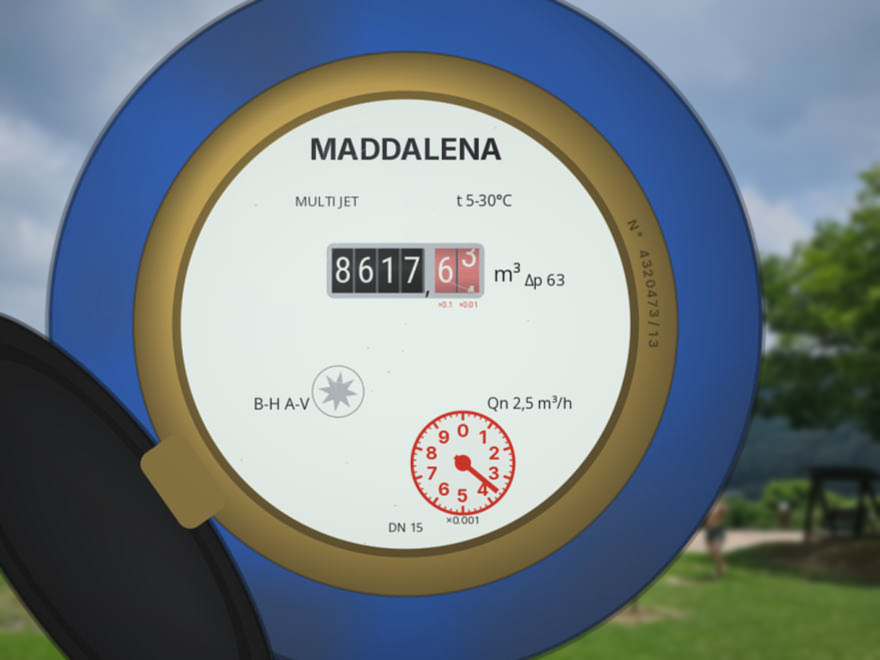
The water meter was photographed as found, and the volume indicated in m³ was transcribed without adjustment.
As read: 8617.633 m³
